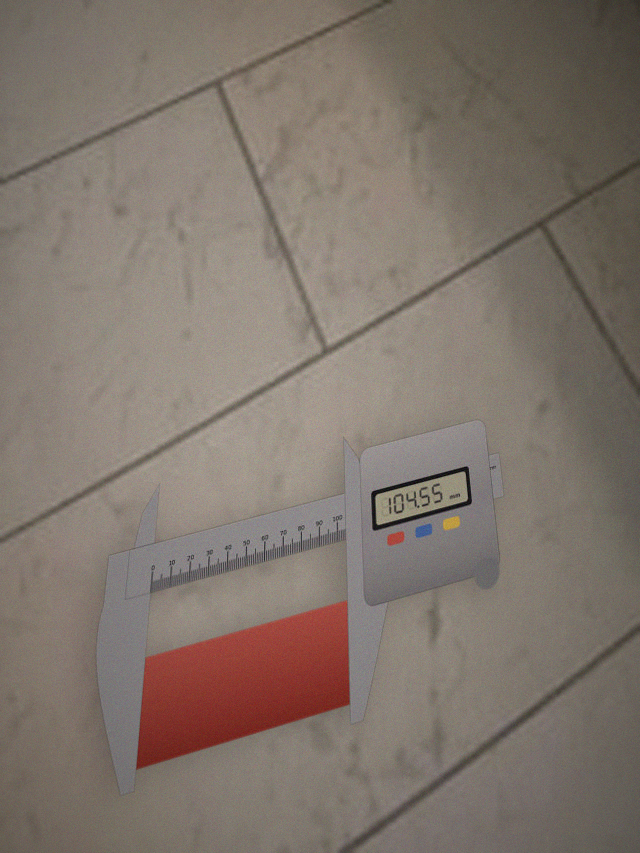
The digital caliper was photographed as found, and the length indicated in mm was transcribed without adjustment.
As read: 104.55 mm
